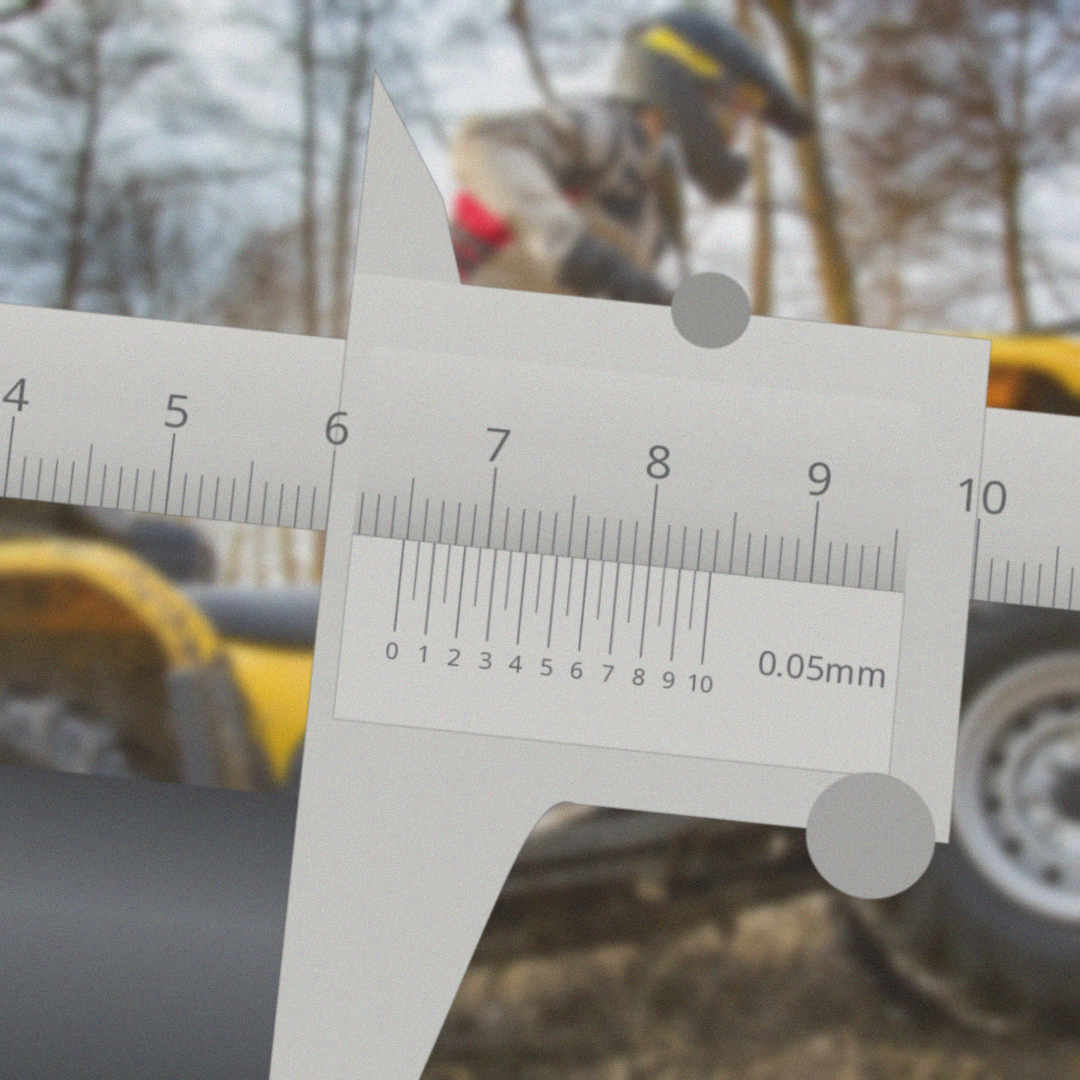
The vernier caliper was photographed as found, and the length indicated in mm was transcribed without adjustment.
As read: 64.8 mm
